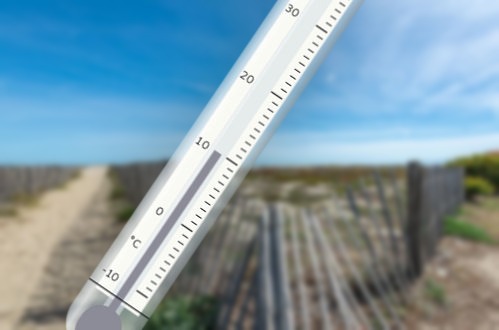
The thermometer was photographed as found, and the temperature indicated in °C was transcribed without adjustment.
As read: 10 °C
